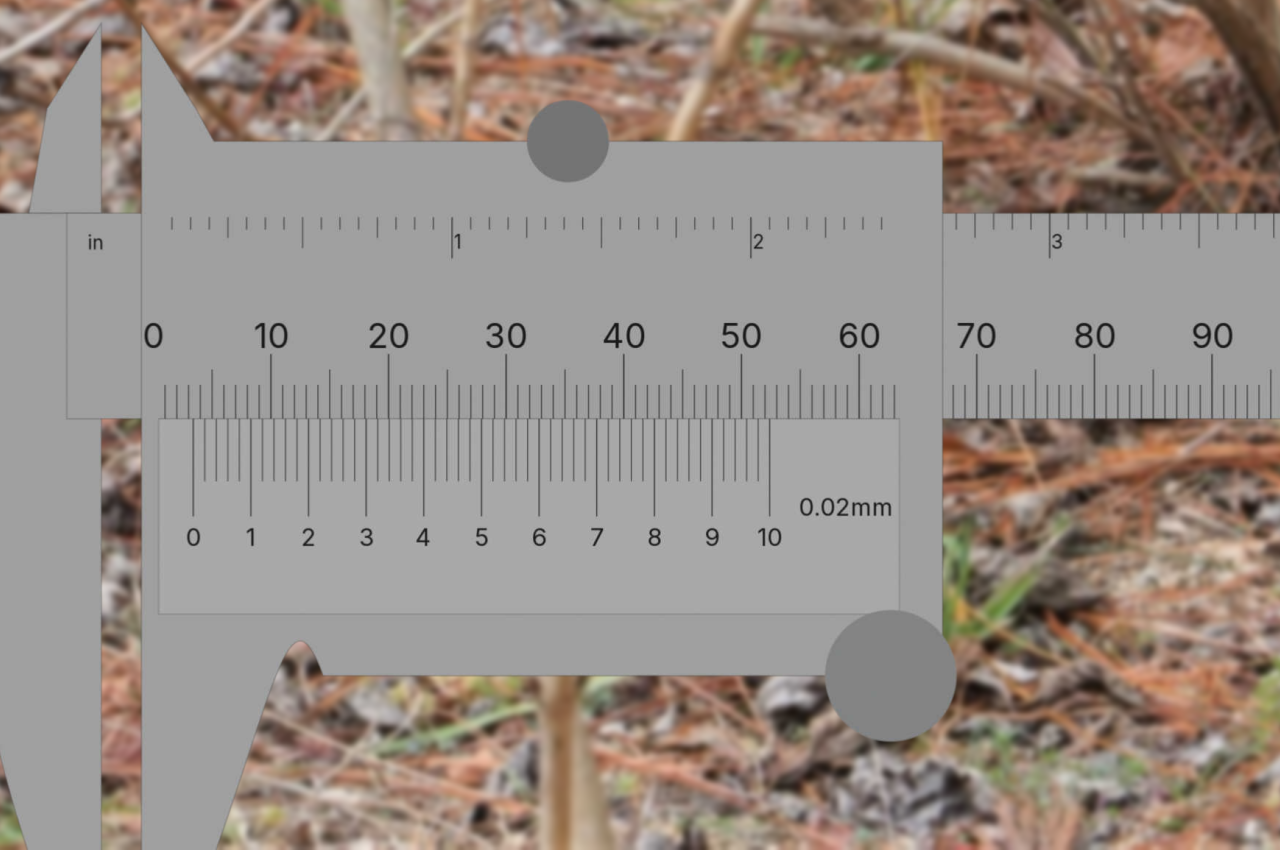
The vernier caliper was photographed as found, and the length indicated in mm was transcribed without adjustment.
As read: 3.4 mm
